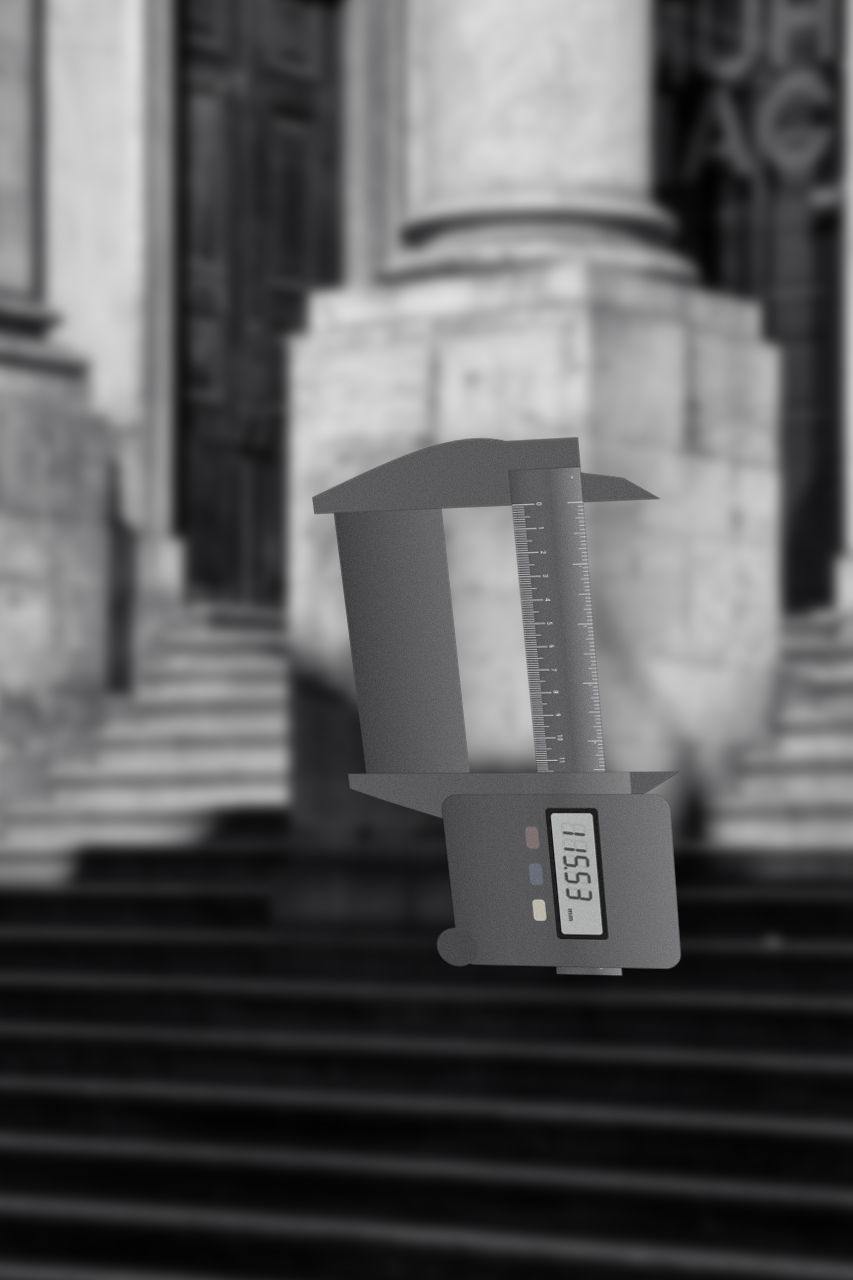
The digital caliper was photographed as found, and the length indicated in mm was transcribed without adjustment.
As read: 115.53 mm
